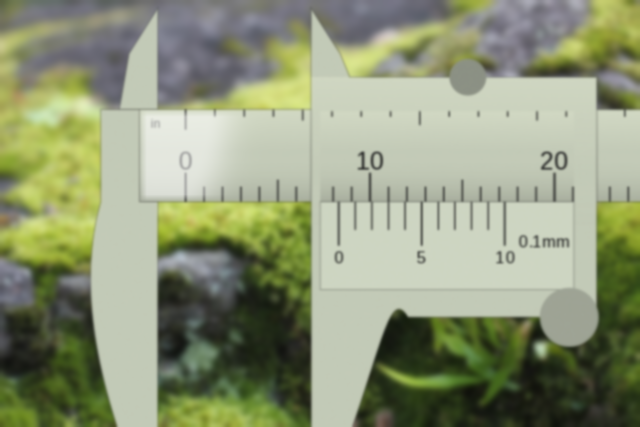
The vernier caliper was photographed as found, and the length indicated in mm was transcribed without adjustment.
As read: 8.3 mm
